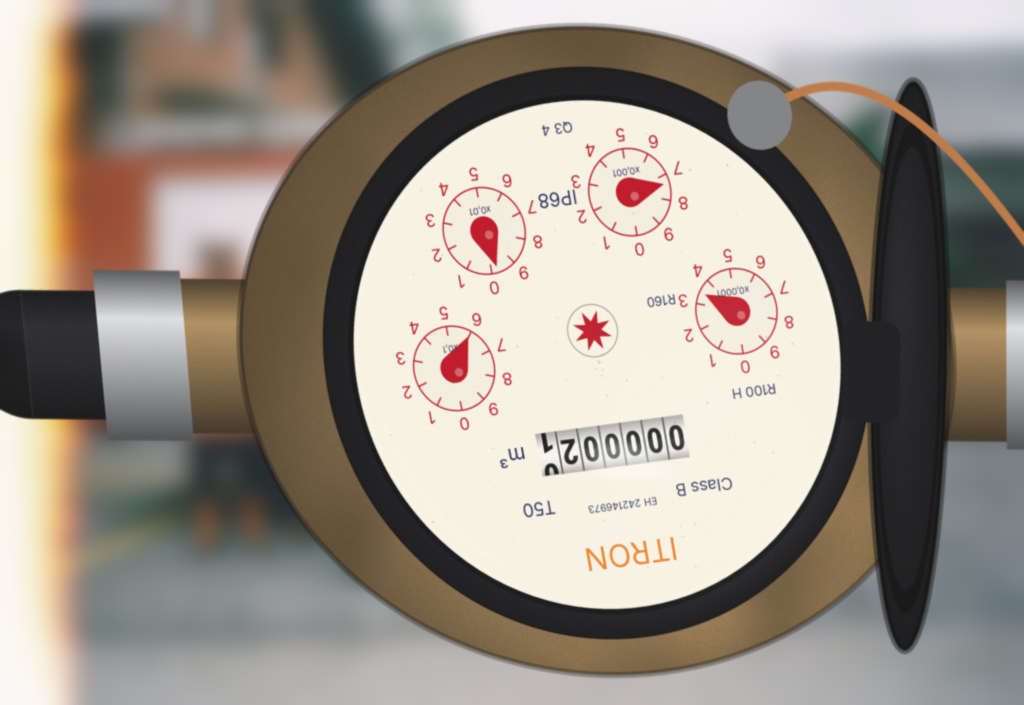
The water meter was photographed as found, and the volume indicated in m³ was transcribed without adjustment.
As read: 20.5973 m³
